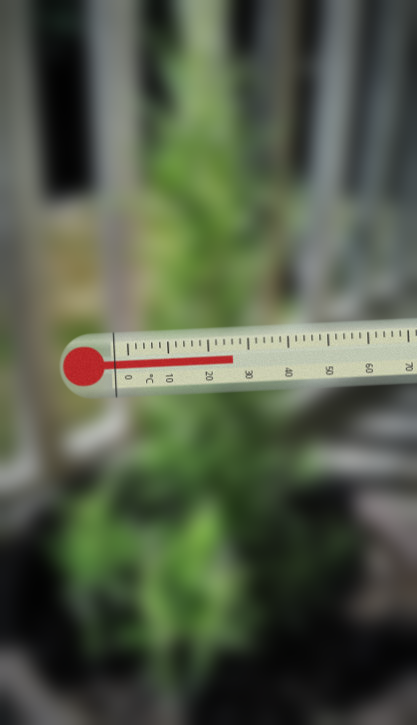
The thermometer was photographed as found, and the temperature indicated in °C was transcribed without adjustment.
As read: 26 °C
